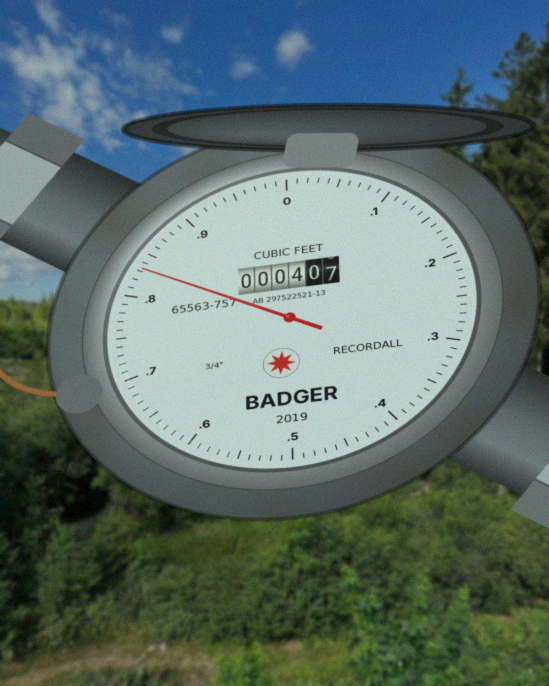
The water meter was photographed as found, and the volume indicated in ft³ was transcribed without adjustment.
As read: 406.83 ft³
